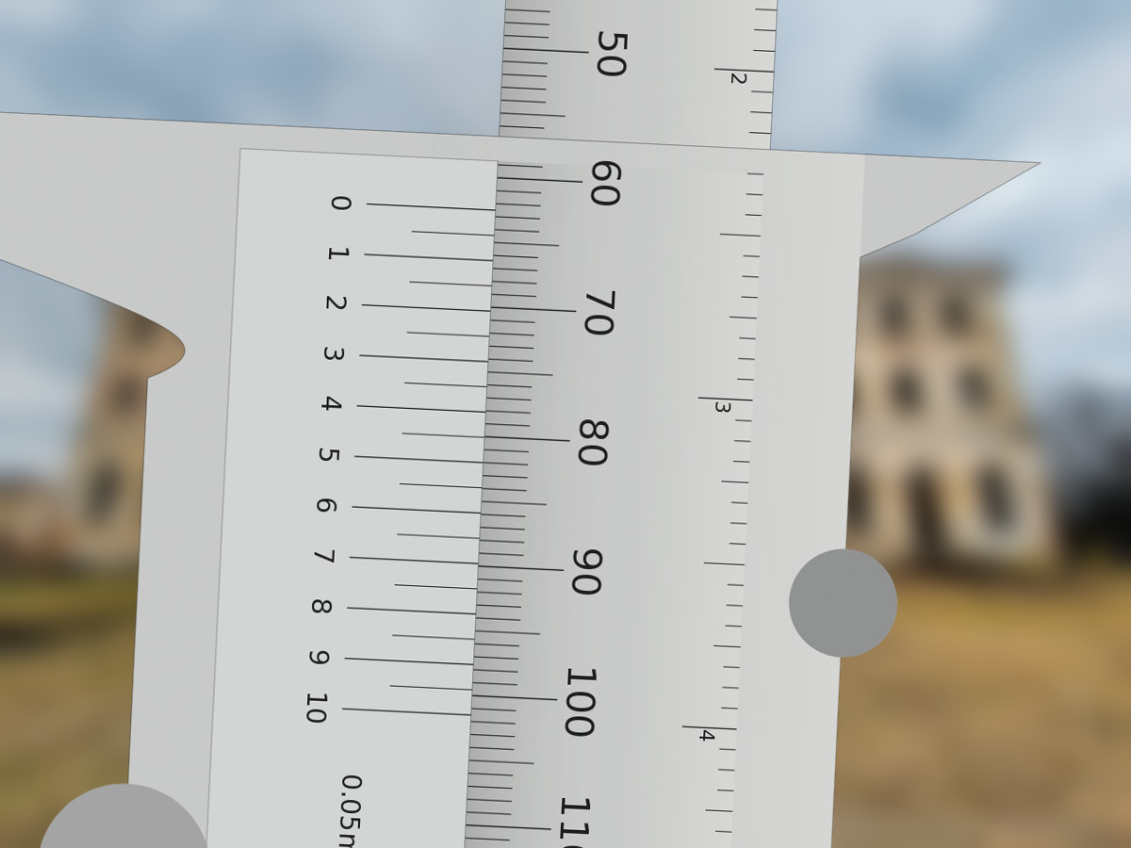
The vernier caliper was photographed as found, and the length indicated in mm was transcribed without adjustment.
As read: 62.5 mm
